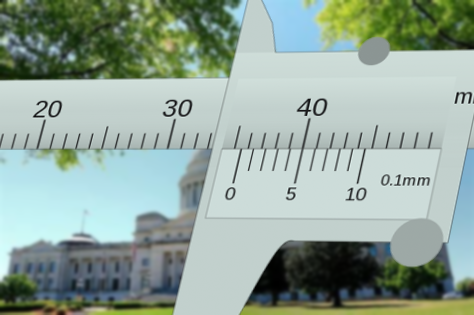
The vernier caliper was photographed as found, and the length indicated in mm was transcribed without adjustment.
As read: 35.5 mm
